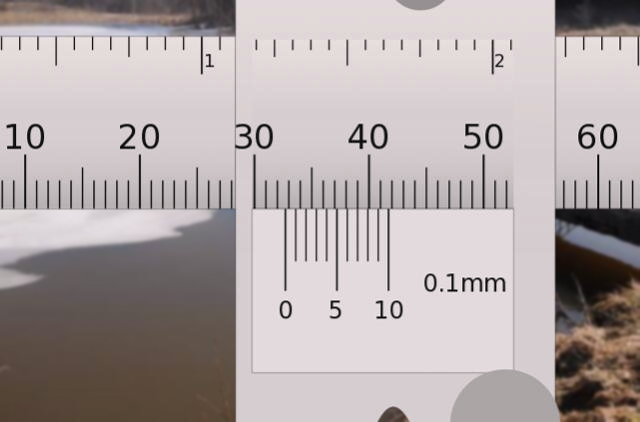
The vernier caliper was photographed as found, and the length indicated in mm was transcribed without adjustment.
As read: 32.7 mm
